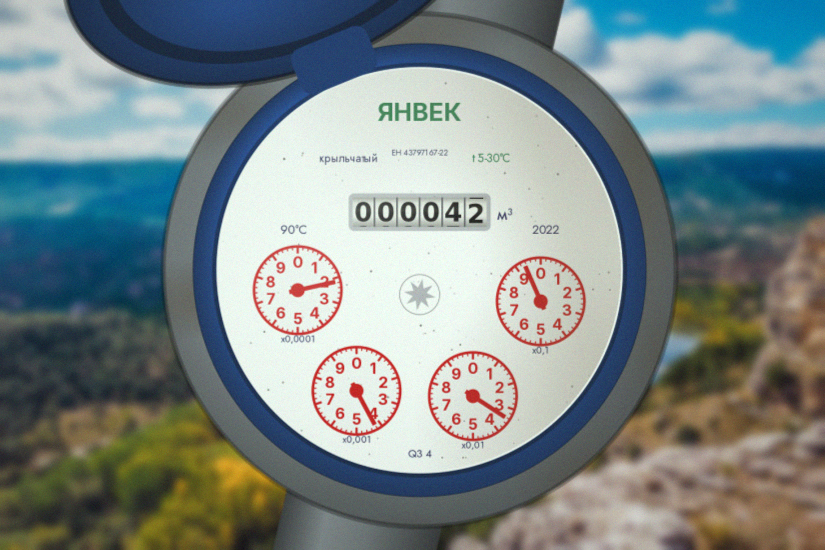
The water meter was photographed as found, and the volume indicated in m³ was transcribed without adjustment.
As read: 41.9342 m³
